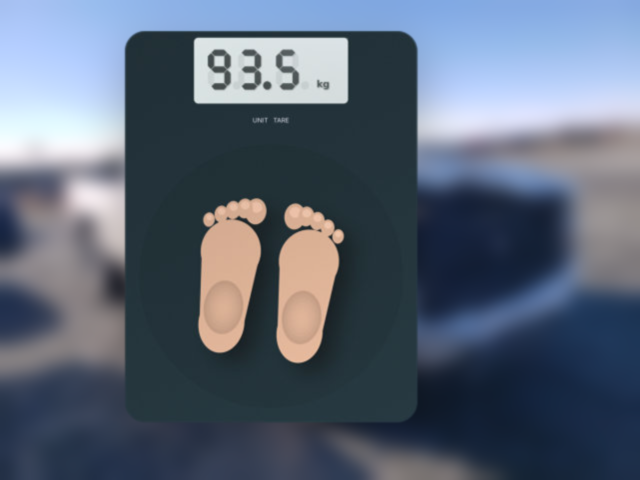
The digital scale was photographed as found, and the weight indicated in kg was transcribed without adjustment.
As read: 93.5 kg
